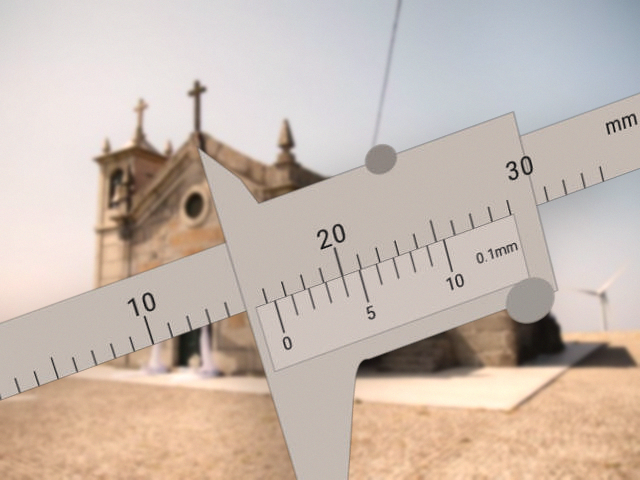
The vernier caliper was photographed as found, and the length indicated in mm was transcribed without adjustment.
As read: 16.4 mm
